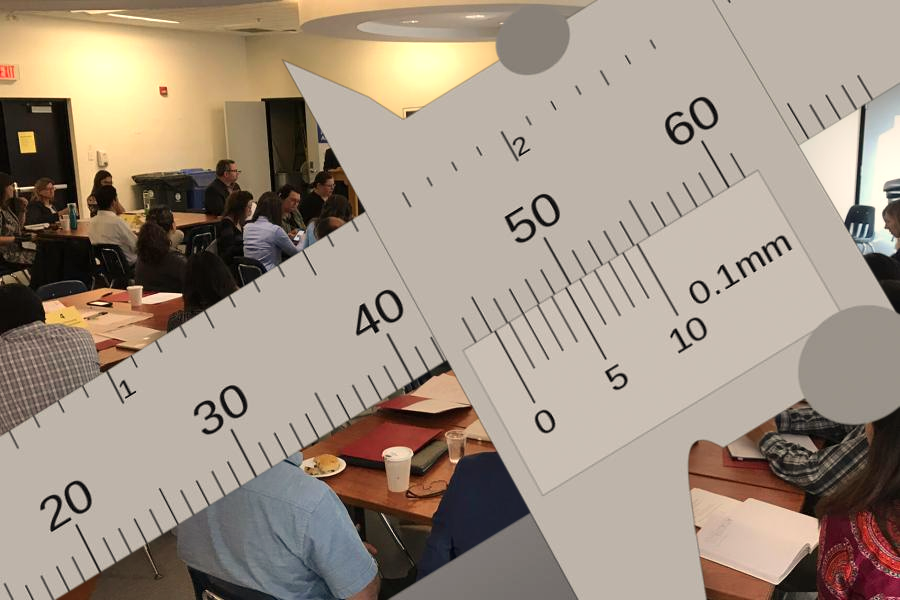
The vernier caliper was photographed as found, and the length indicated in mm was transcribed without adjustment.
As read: 45.2 mm
